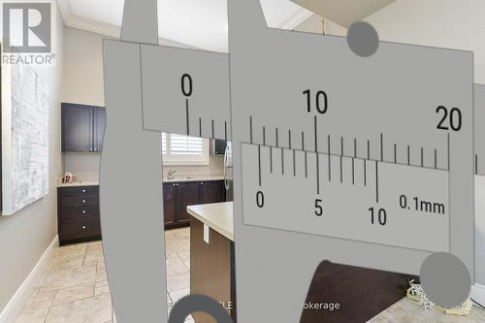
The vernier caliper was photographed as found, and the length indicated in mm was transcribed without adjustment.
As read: 5.6 mm
